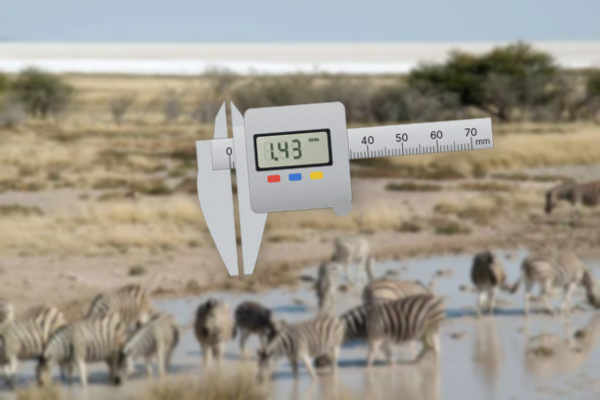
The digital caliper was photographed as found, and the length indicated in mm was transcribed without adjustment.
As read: 1.43 mm
